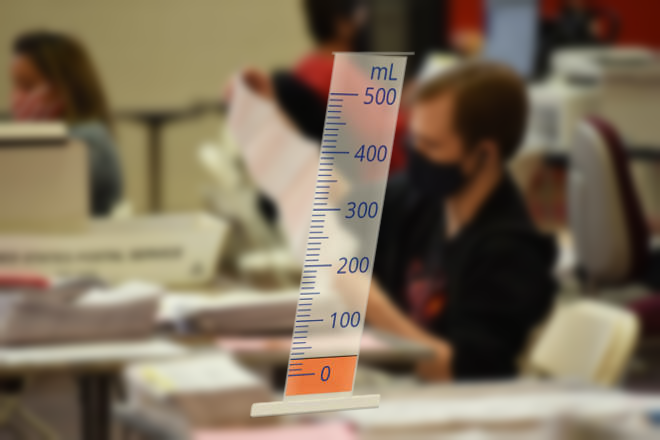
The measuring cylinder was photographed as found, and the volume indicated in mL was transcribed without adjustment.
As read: 30 mL
